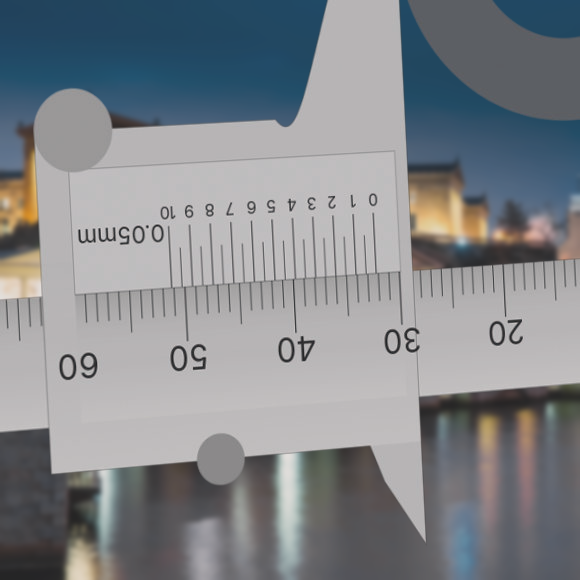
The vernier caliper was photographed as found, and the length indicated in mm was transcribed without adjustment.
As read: 32.2 mm
